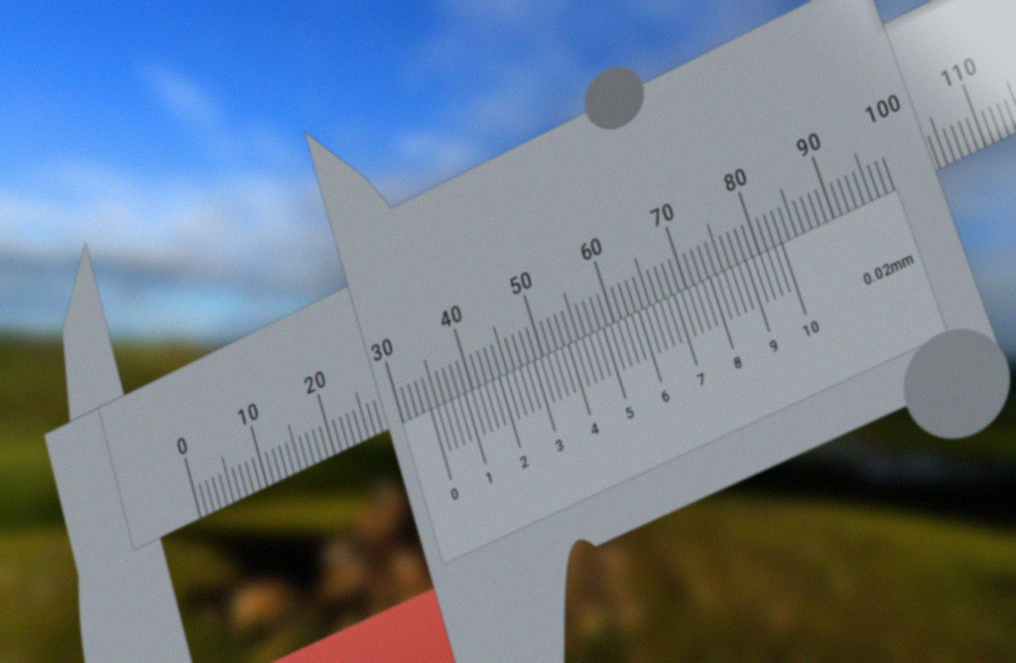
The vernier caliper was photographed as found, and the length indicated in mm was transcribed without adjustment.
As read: 34.0 mm
